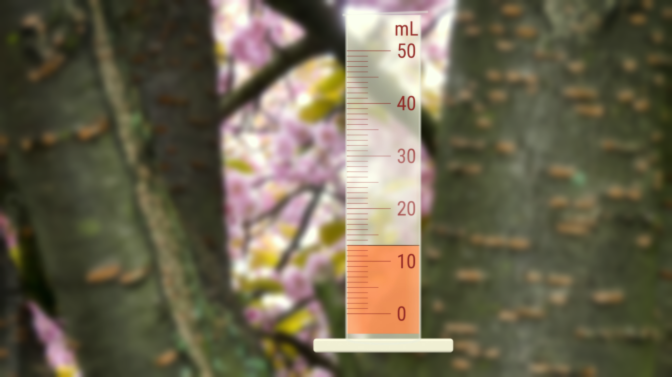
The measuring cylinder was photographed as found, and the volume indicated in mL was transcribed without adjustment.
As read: 13 mL
